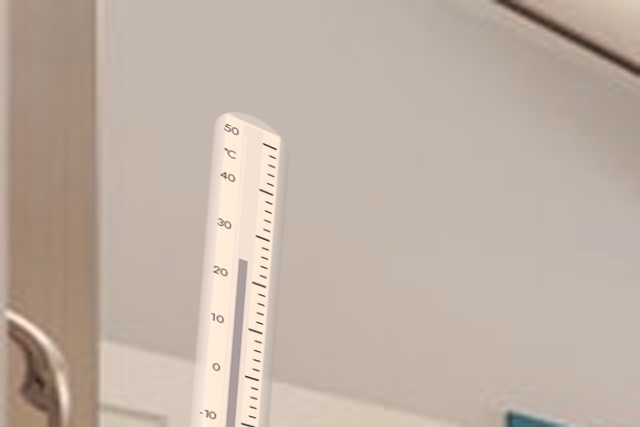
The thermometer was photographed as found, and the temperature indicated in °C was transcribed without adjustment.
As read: 24 °C
